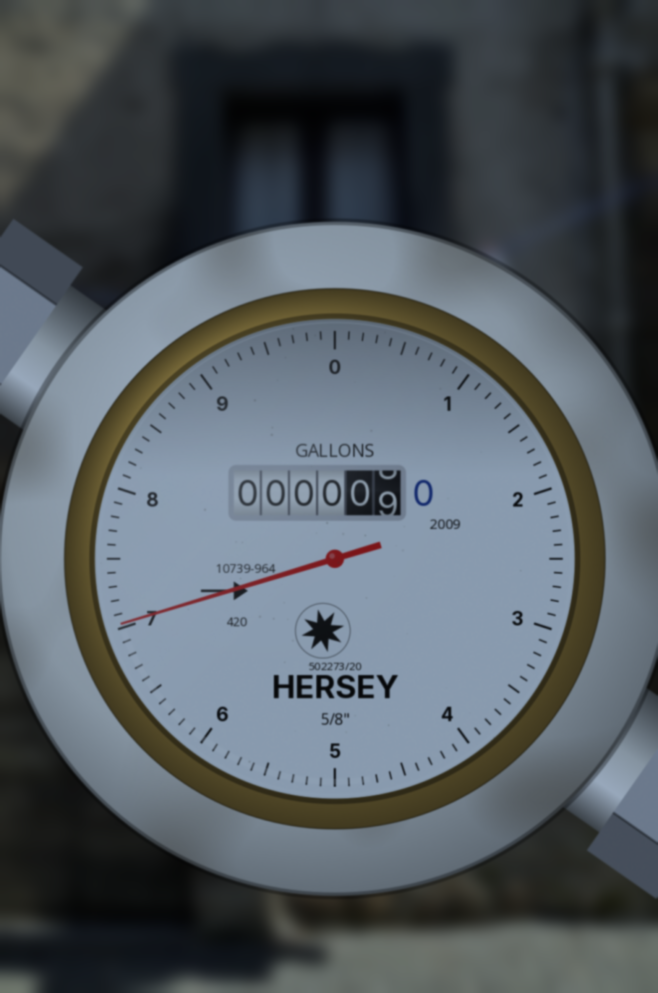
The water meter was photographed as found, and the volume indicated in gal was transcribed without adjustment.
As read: 87.0 gal
